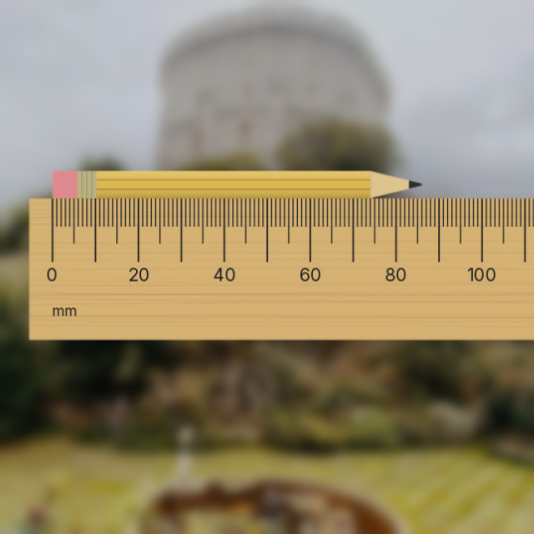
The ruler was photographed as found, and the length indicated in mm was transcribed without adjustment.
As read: 86 mm
